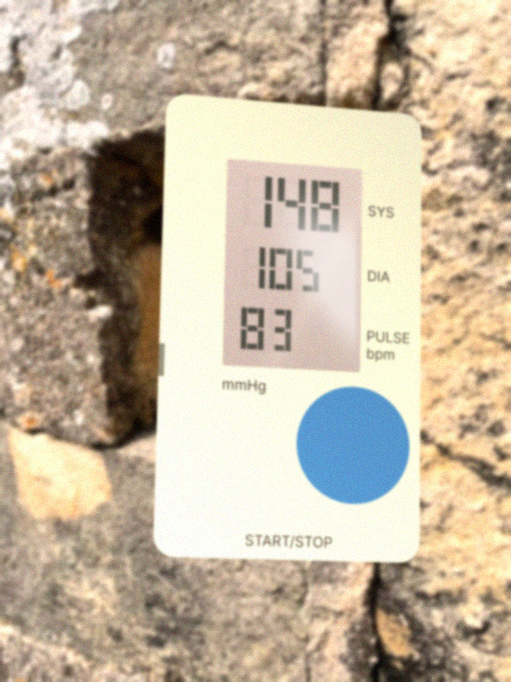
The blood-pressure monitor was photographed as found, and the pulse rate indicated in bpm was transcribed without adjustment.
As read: 83 bpm
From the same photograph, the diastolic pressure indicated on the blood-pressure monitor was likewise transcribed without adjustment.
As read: 105 mmHg
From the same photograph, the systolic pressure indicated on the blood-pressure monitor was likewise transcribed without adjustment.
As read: 148 mmHg
